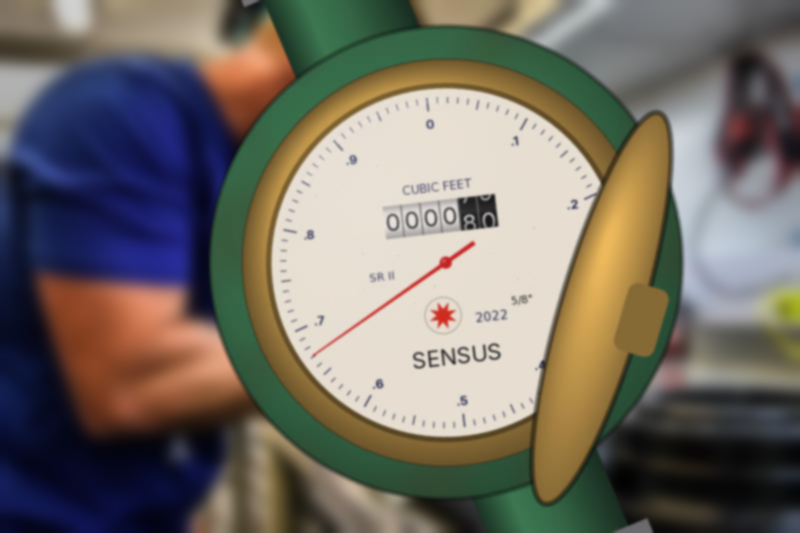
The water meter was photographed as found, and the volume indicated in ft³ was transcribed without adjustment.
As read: 79.67 ft³
